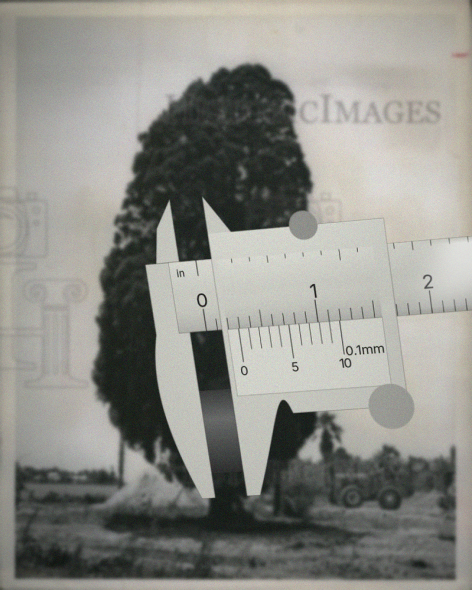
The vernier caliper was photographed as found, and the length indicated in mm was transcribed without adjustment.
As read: 2.9 mm
